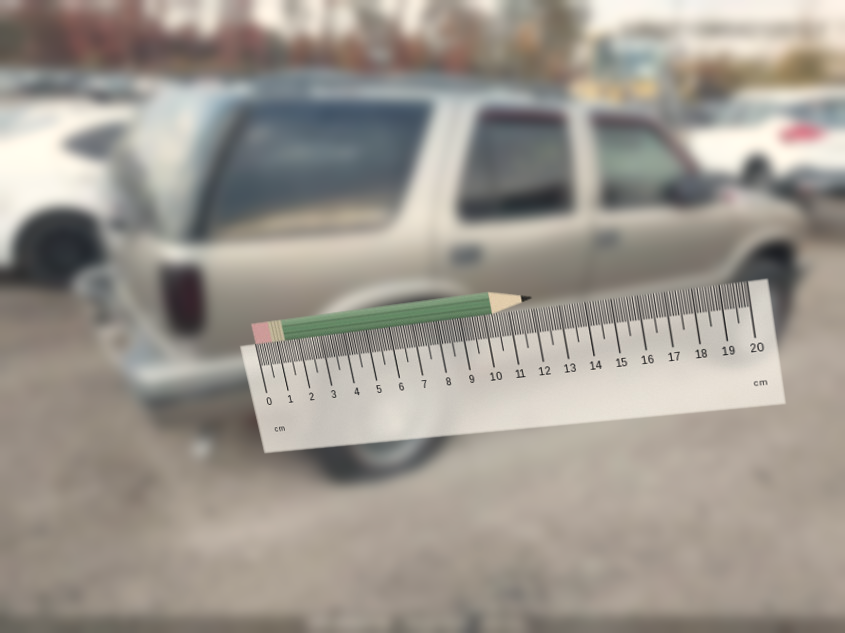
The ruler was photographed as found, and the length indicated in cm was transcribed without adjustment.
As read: 12 cm
